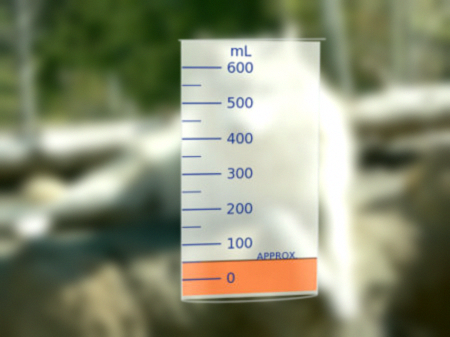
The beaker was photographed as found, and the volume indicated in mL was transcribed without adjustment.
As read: 50 mL
